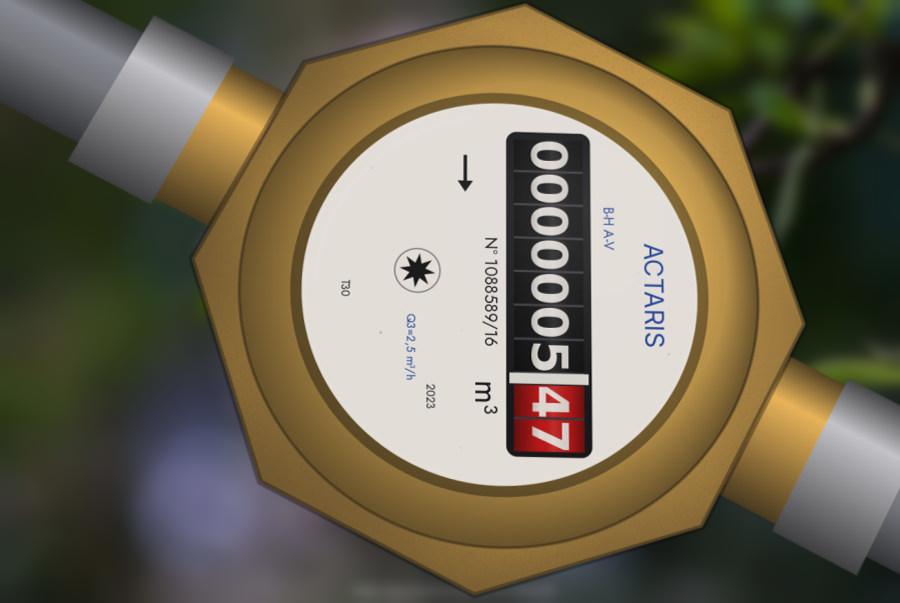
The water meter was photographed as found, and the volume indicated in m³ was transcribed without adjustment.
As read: 5.47 m³
